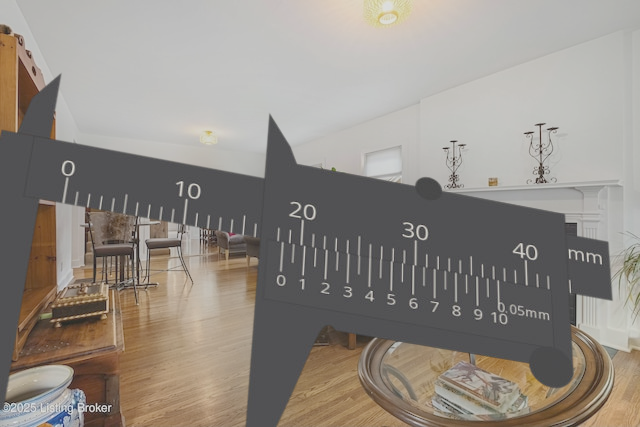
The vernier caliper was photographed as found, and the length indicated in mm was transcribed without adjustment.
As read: 18.4 mm
